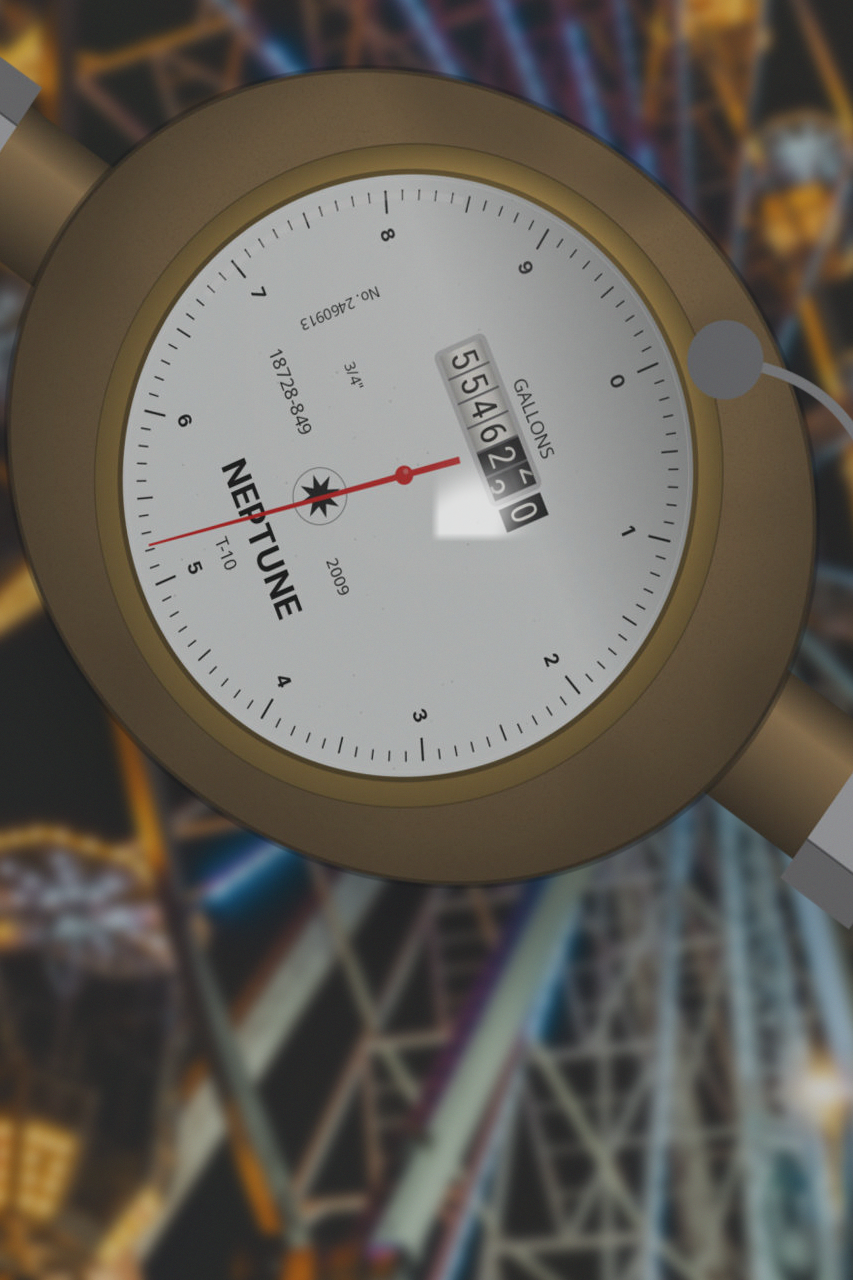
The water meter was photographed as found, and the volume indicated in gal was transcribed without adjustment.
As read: 5546225.2 gal
